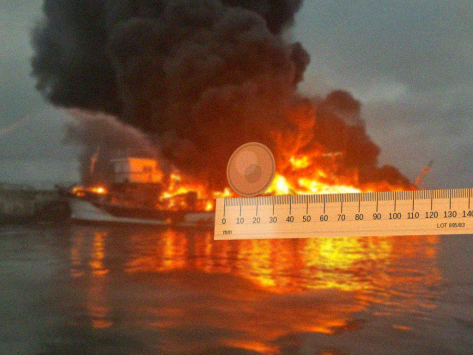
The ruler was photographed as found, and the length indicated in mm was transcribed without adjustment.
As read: 30 mm
